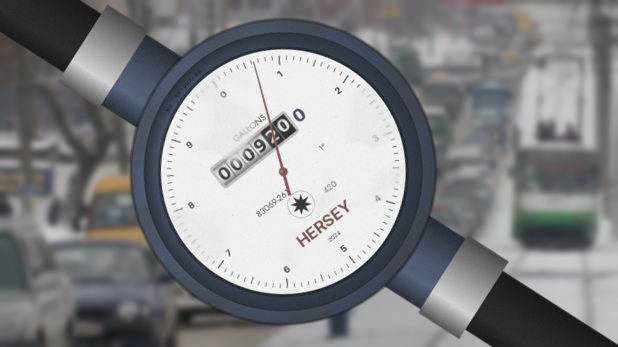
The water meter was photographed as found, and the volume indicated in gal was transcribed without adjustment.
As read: 9200.6 gal
